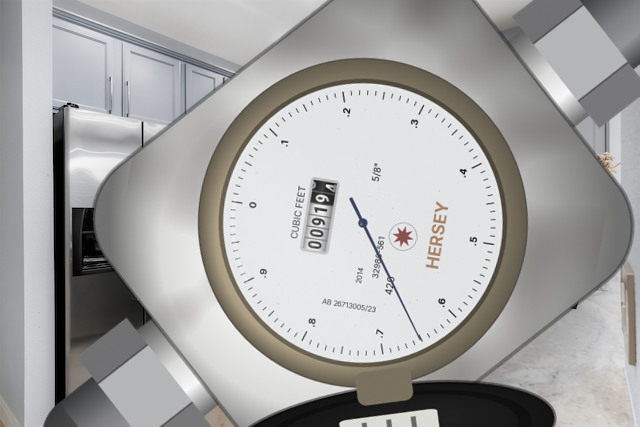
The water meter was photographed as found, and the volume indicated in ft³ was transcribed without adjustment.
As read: 9193.65 ft³
